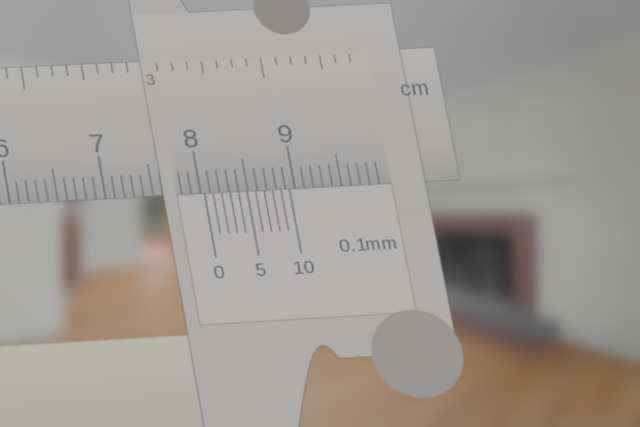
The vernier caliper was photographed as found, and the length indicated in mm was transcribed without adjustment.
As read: 80.4 mm
